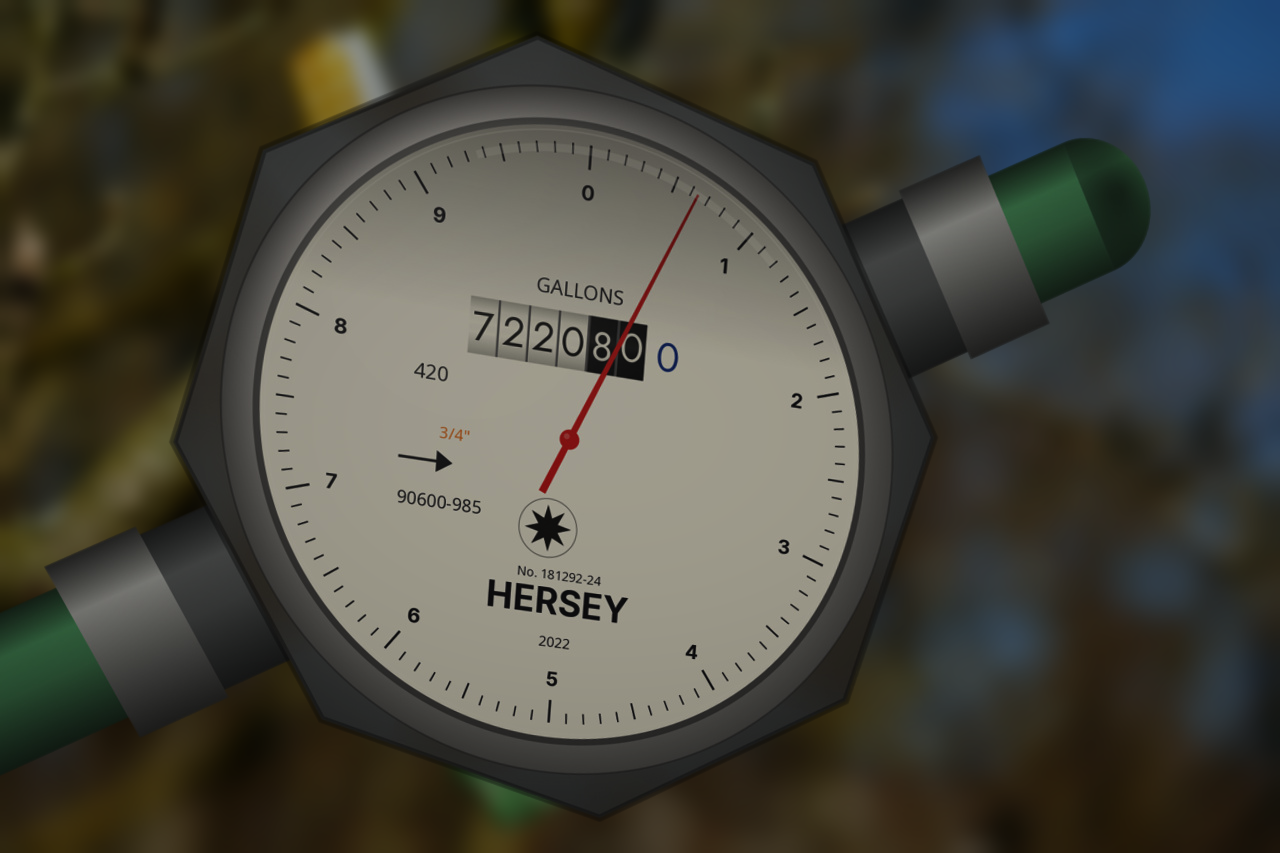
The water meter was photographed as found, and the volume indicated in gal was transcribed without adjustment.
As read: 7220800.6 gal
